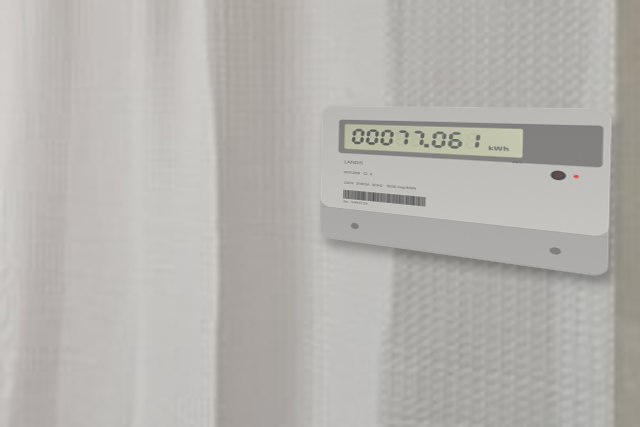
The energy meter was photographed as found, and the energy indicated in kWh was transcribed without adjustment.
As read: 77.061 kWh
